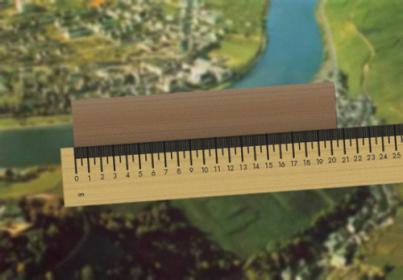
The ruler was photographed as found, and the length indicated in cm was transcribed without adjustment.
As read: 20.5 cm
